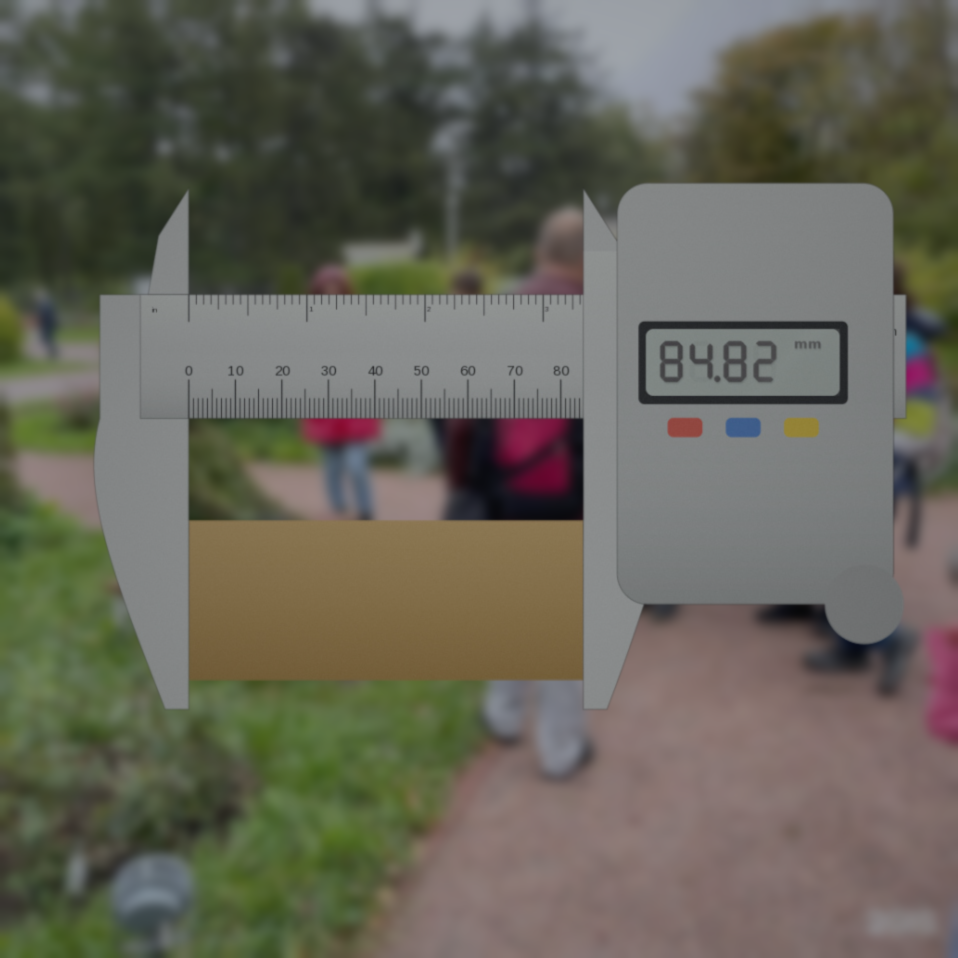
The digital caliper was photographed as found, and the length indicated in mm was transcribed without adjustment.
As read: 84.82 mm
